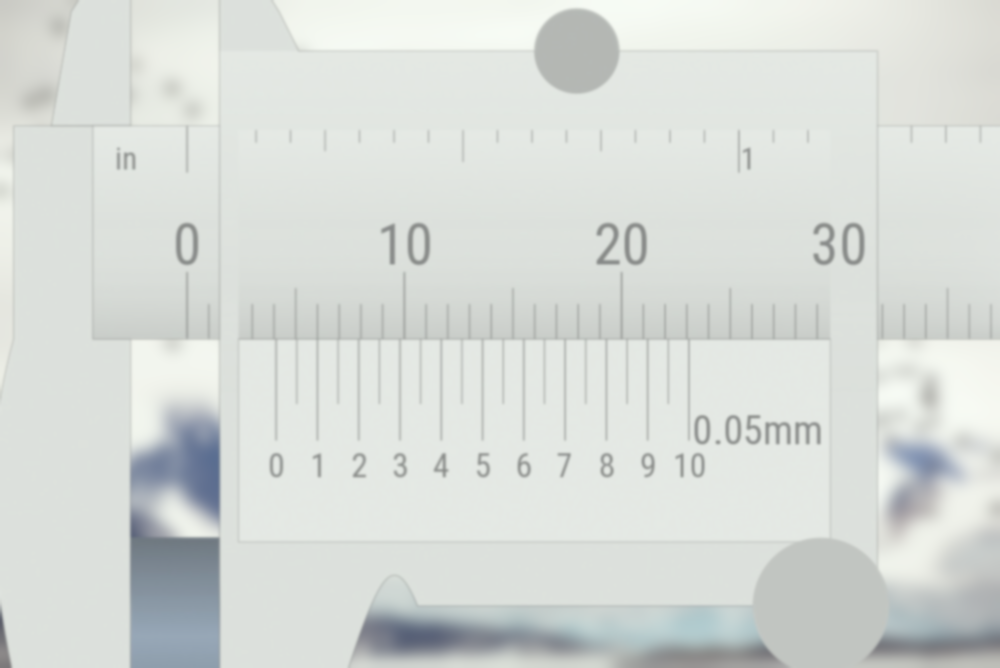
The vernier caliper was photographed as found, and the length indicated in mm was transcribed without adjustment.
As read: 4.1 mm
